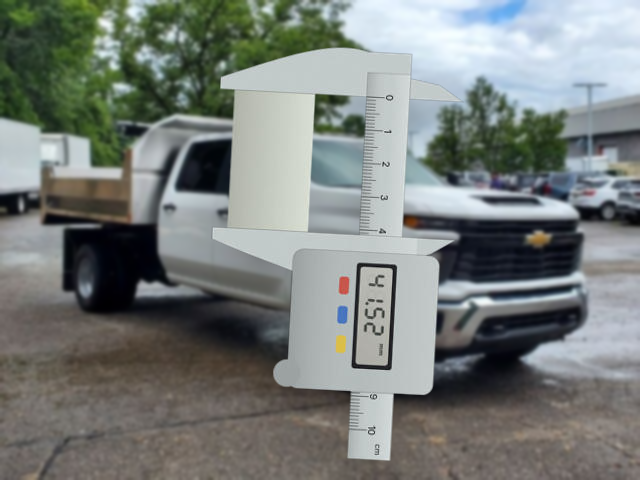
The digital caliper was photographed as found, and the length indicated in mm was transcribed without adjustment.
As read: 41.52 mm
